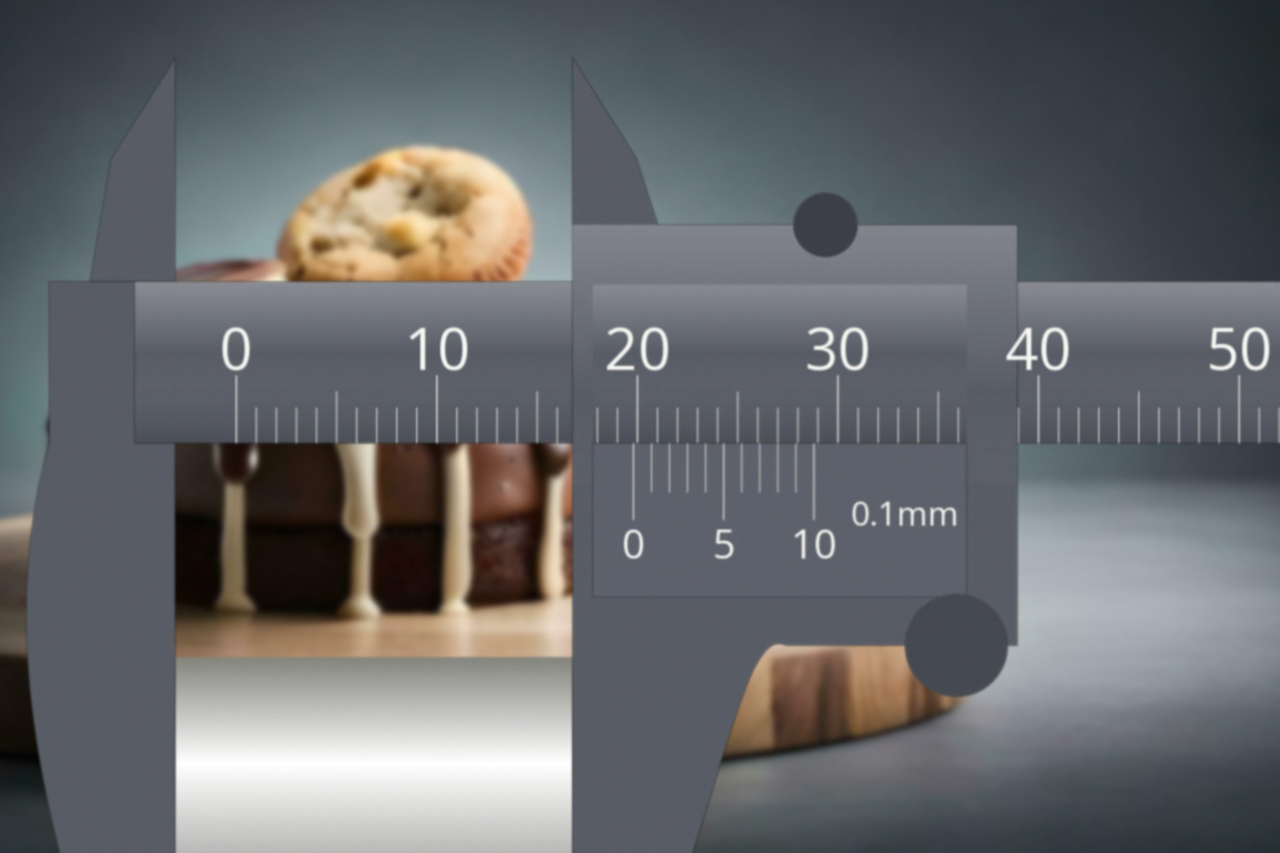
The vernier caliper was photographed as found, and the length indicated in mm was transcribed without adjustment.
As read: 19.8 mm
